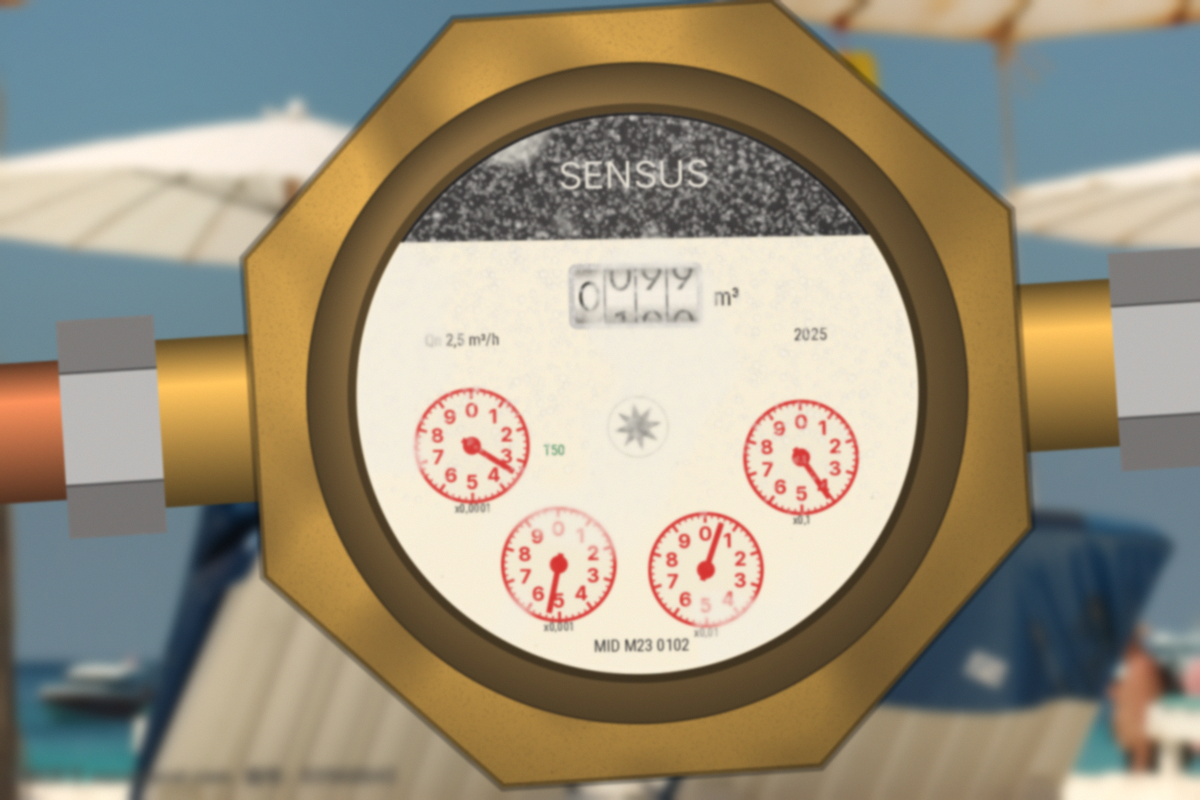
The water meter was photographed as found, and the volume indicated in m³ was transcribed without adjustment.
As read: 99.4053 m³
